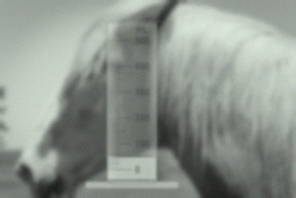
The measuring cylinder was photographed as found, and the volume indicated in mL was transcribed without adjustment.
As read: 50 mL
